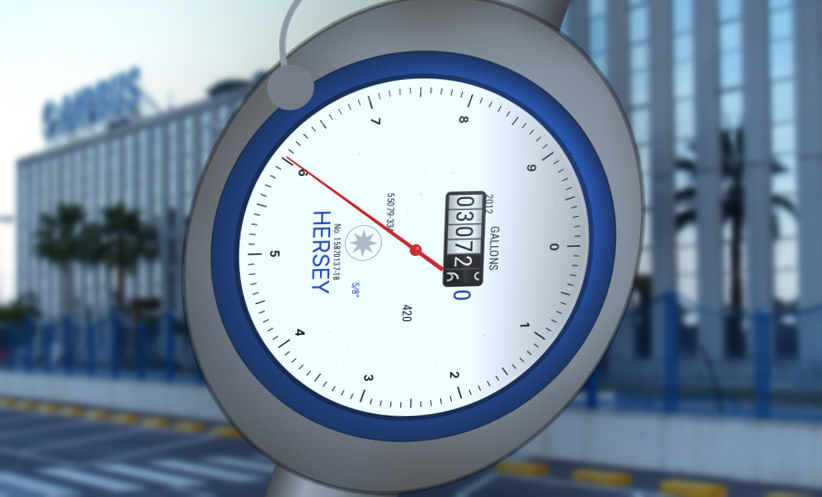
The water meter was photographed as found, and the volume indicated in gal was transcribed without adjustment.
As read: 307256.0 gal
